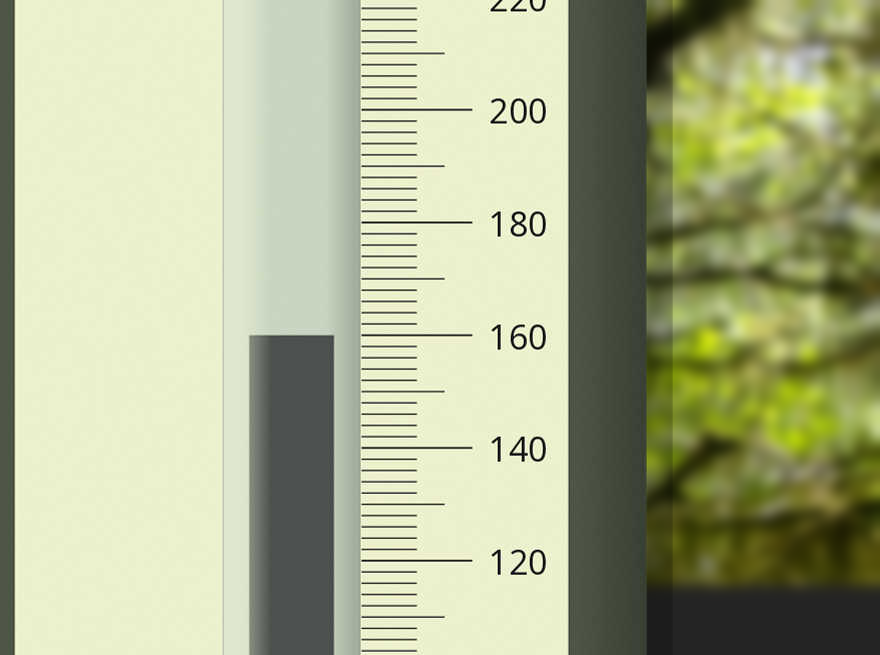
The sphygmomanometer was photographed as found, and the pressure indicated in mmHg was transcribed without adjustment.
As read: 160 mmHg
